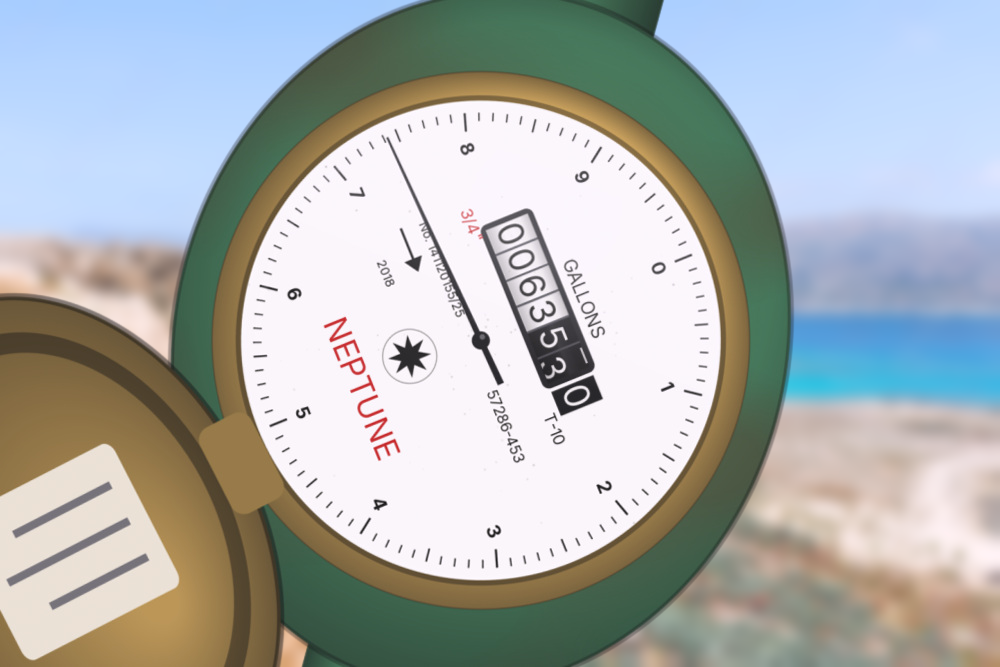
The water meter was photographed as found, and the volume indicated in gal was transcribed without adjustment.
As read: 63527.4 gal
